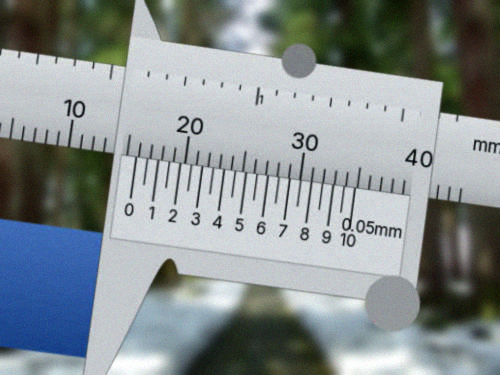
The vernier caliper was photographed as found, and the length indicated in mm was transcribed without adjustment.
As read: 15.8 mm
